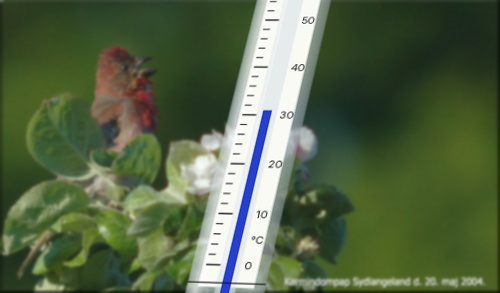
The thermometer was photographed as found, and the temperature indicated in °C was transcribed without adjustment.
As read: 31 °C
